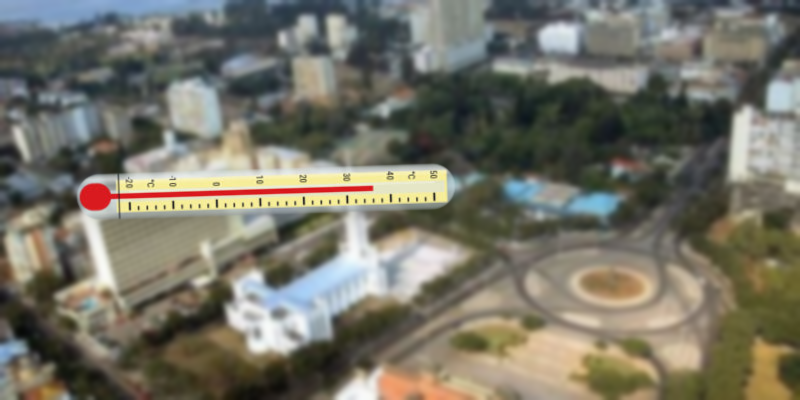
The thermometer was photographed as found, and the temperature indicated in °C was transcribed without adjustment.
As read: 36 °C
